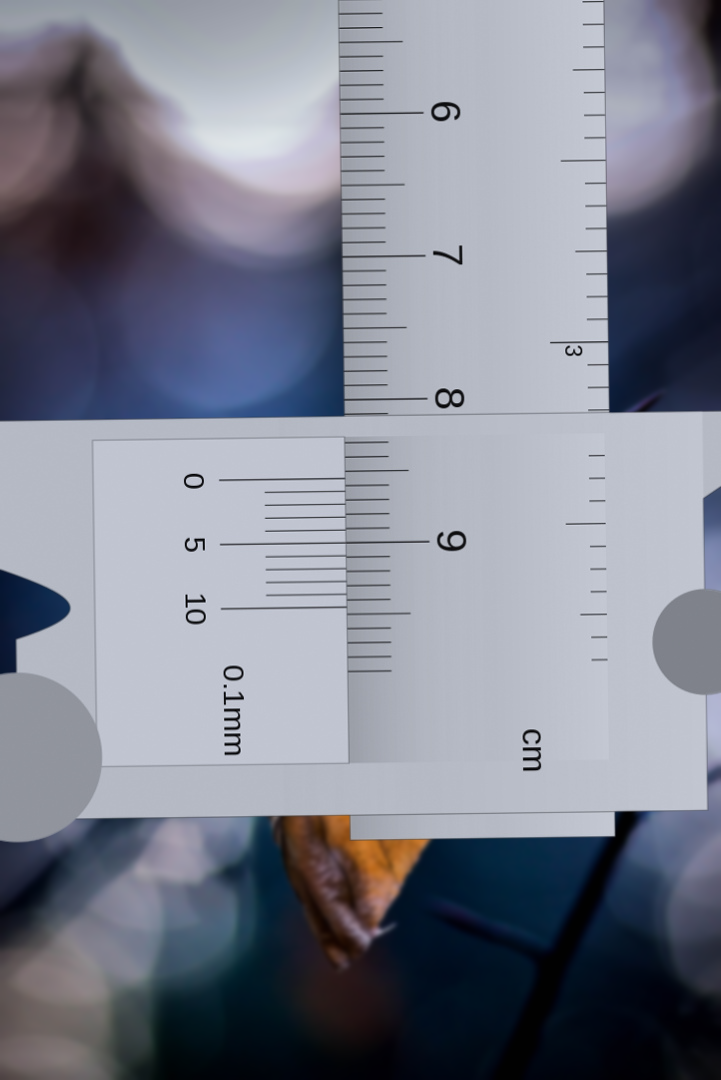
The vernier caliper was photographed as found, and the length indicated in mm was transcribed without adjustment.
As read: 85.5 mm
